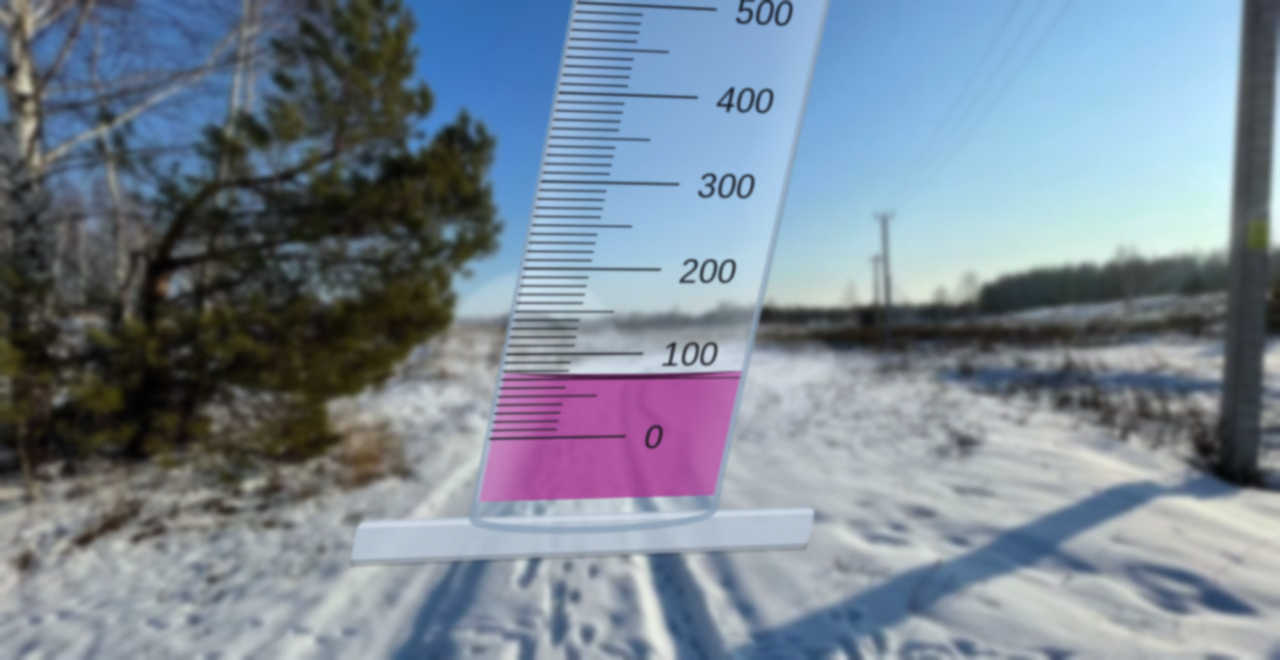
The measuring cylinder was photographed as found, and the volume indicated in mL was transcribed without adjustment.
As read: 70 mL
